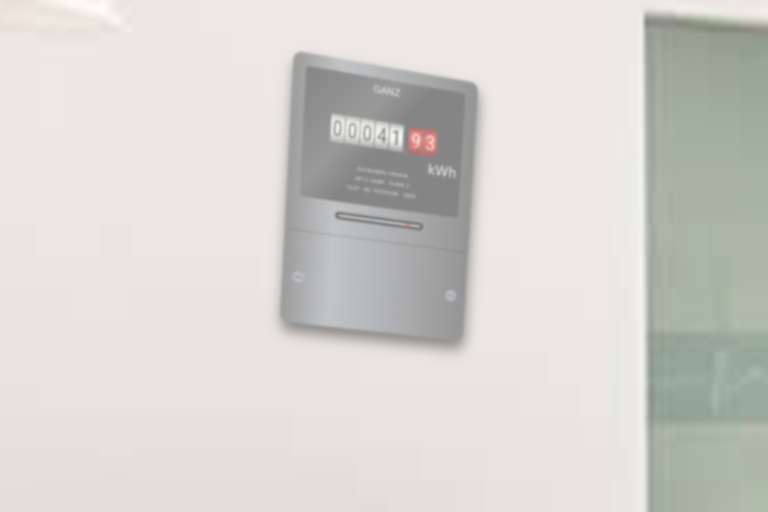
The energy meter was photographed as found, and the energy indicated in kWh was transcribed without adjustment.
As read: 41.93 kWh
